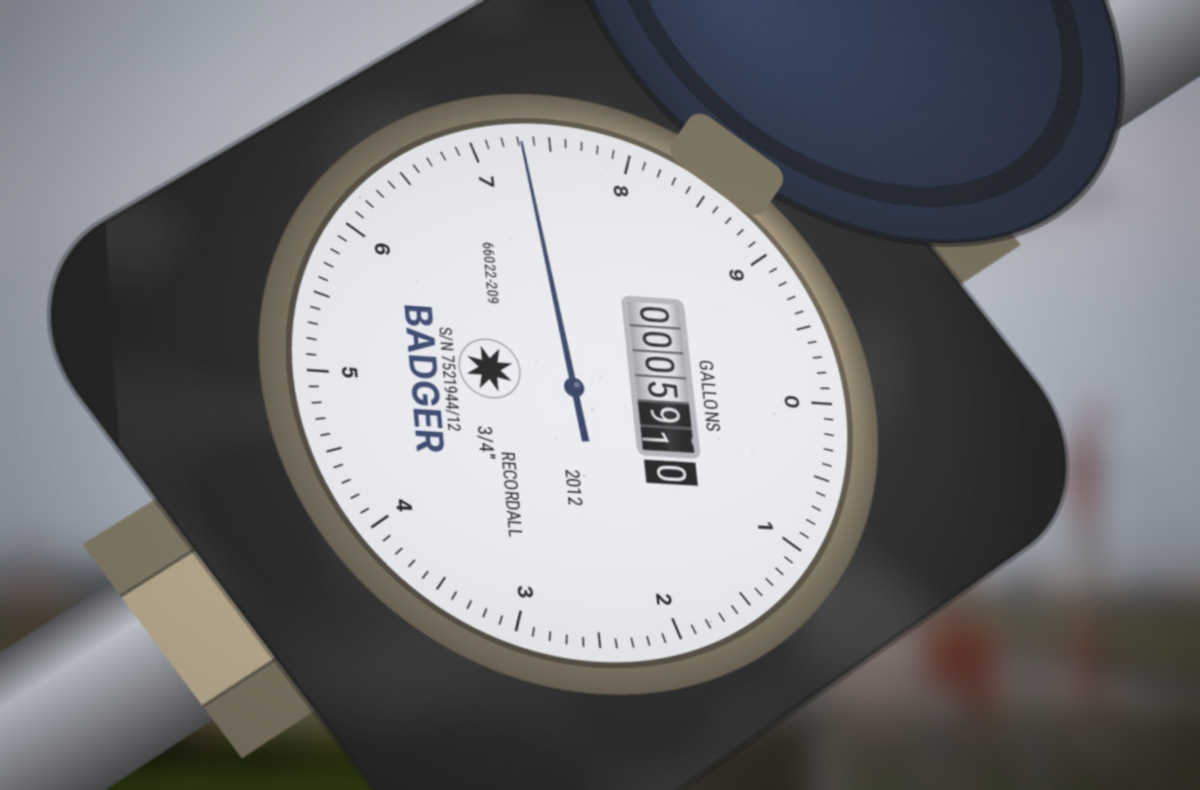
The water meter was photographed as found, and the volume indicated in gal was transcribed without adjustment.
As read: 5907.3 gal
